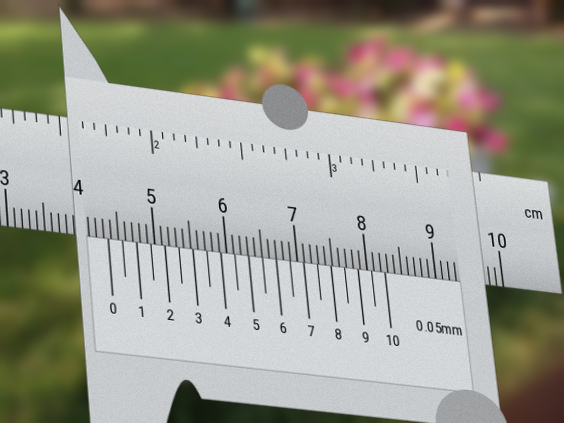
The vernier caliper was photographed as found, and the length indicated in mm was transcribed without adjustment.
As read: 43.6 mm
